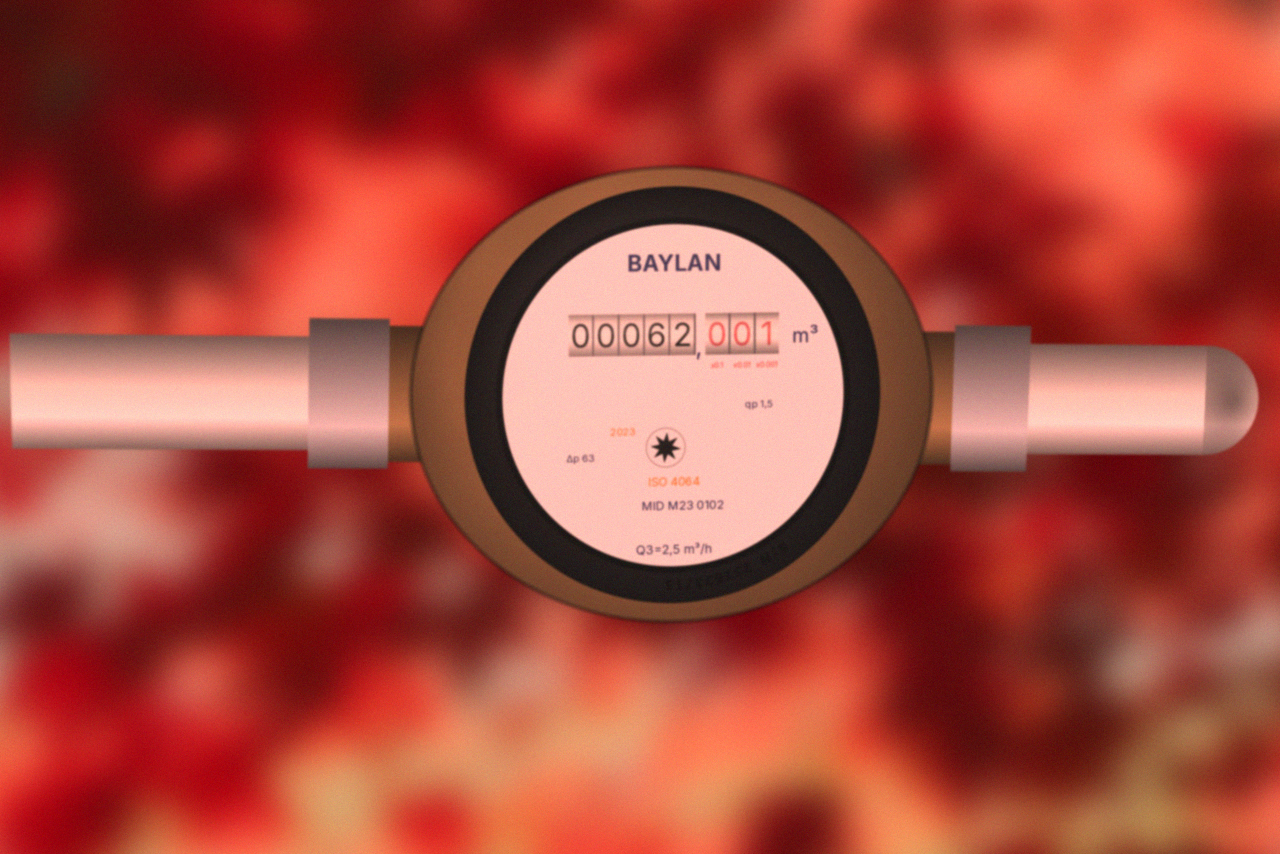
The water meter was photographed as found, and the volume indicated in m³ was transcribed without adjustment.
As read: 62.001 m³
